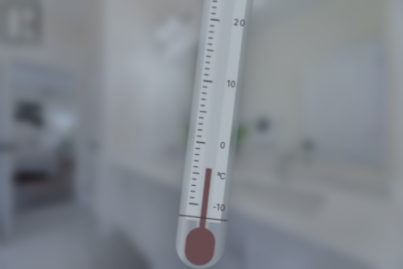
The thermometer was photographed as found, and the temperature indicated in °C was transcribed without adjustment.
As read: -4 °C
